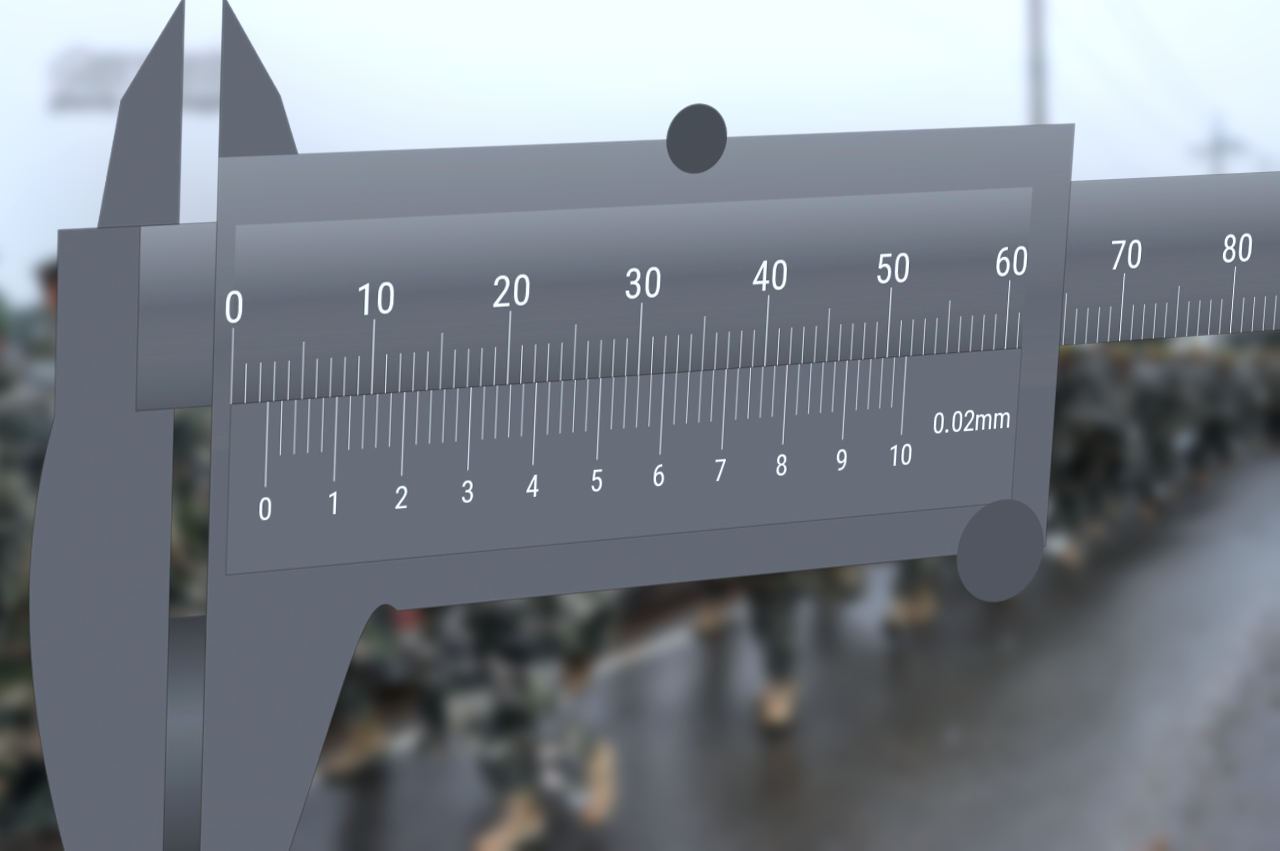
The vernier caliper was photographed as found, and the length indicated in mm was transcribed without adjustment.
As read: 2.6 mm
